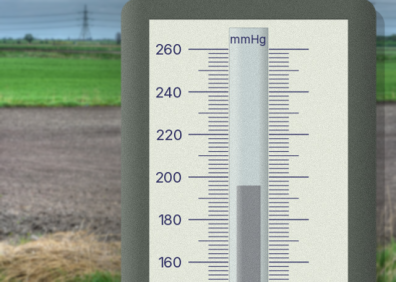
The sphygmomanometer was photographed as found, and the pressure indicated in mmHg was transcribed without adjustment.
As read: 196 mmHg
